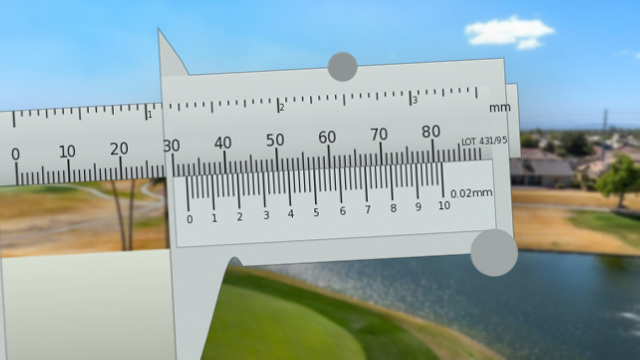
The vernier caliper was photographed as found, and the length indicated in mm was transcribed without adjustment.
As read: 32.5 mm
